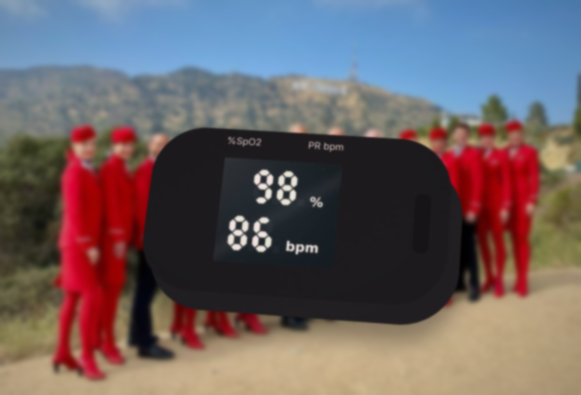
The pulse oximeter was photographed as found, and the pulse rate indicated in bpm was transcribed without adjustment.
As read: 86 bpm
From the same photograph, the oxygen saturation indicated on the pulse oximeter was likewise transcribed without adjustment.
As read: 98 %
